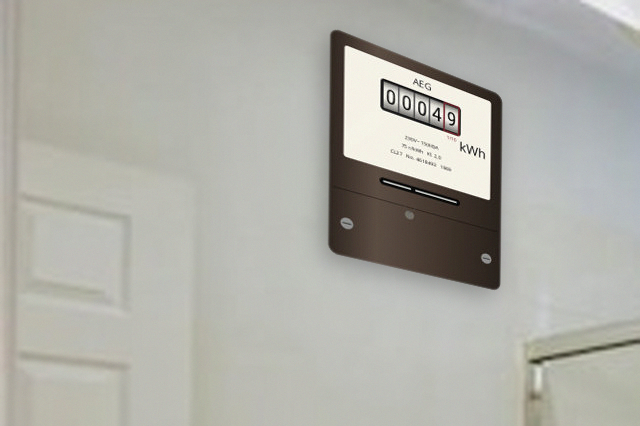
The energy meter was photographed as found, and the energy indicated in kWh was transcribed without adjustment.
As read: 4.9 kWh
